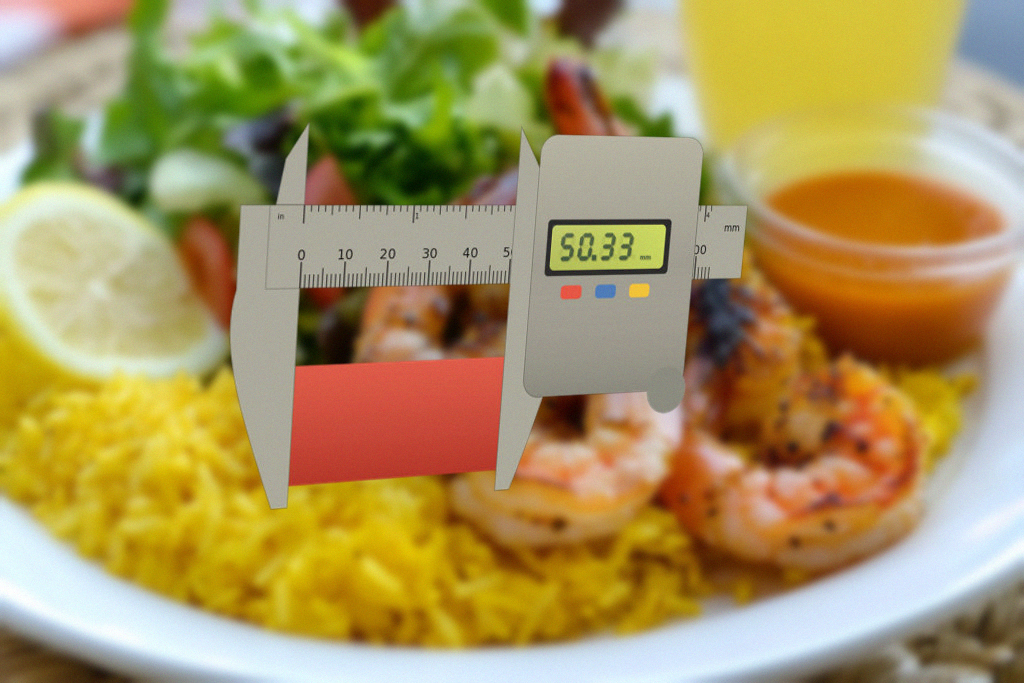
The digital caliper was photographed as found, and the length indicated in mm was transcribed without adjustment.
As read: 50.33 mm
